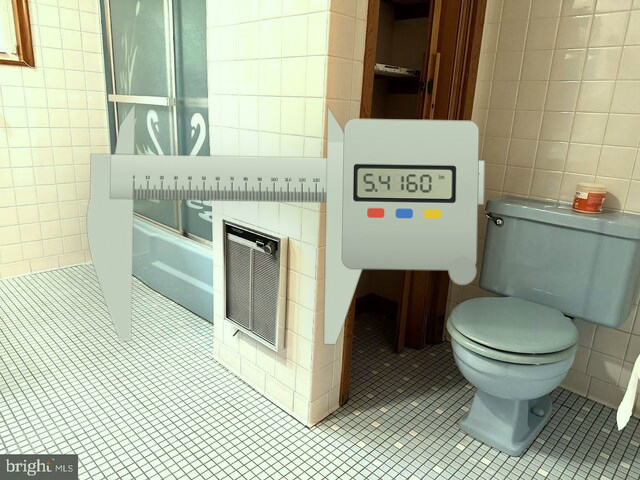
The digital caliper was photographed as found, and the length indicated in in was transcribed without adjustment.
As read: 5.4160 in
